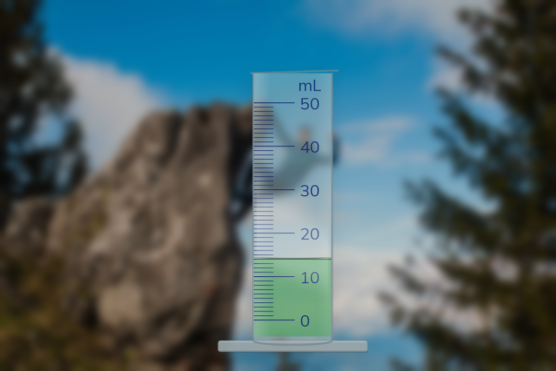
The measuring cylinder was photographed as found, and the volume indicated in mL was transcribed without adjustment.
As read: 14 mL
